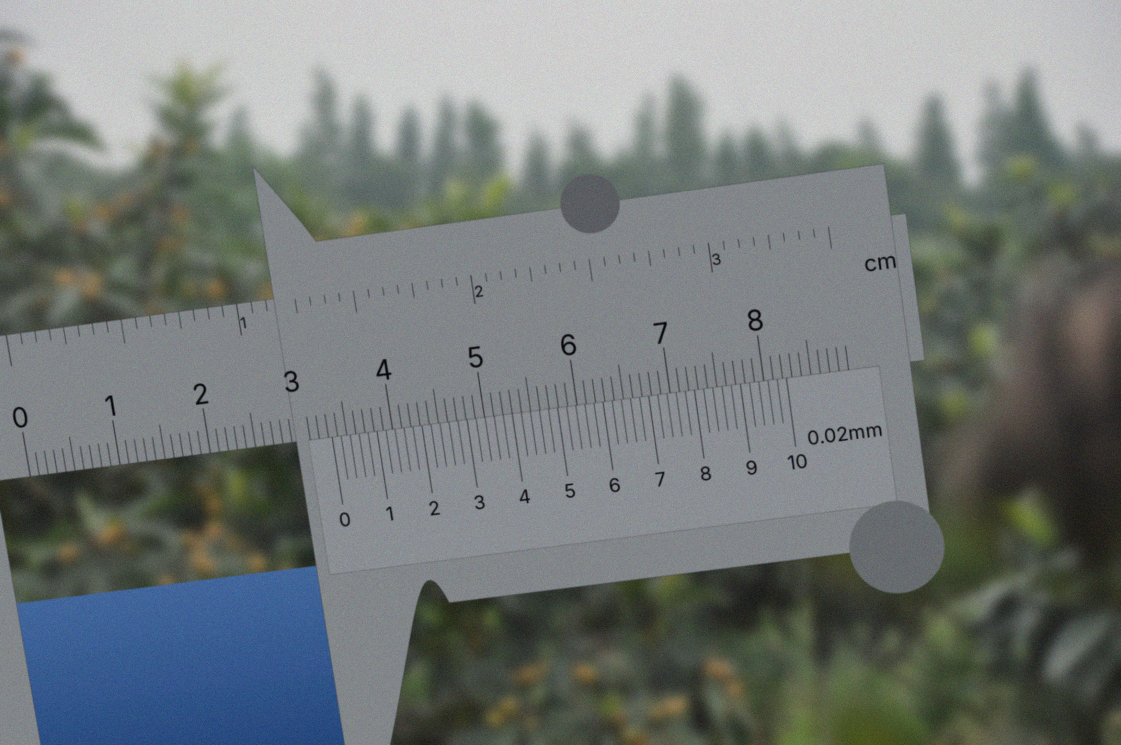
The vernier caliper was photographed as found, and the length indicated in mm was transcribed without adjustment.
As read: 33.4 mm
